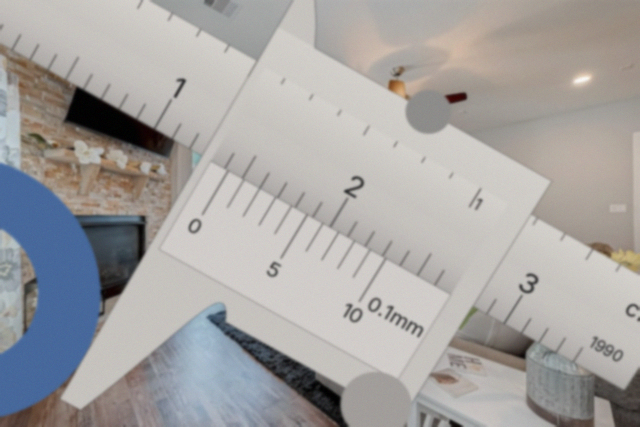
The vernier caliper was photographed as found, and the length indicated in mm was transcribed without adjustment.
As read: 14.2 mm
